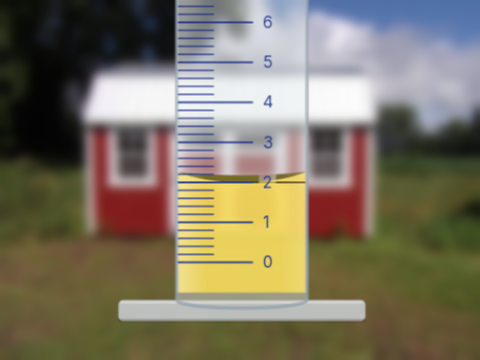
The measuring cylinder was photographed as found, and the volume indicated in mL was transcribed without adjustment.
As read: 2 mL
